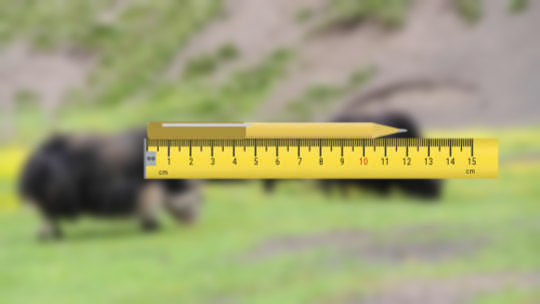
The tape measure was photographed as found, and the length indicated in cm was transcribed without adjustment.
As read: 12 cm
